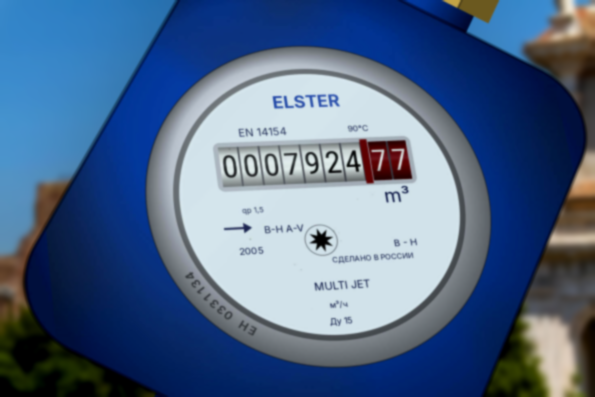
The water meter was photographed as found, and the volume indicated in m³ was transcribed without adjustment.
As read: 7924.77 m³
